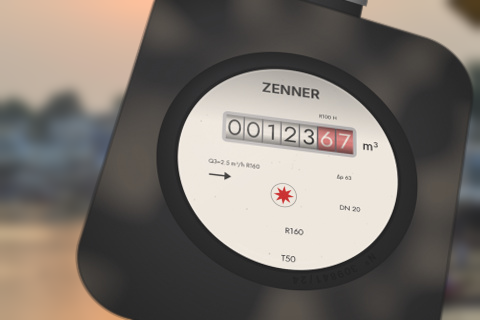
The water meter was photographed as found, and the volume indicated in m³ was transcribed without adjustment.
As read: 123.67 m³
